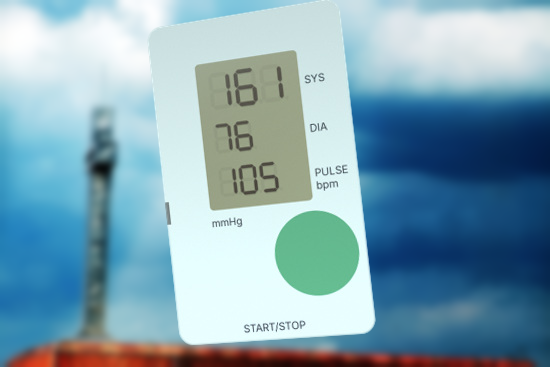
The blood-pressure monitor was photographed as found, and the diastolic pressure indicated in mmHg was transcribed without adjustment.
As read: 76 mmHg
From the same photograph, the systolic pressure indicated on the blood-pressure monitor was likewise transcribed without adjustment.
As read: 161 mmHg
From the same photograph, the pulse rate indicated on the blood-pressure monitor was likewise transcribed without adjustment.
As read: 105 bpm
